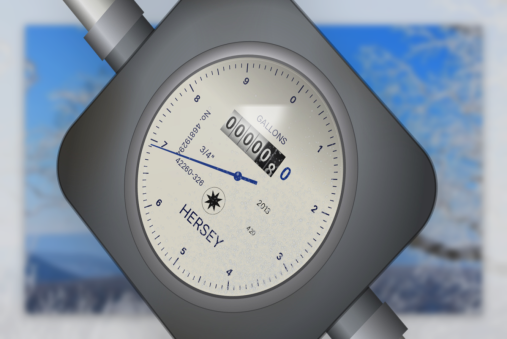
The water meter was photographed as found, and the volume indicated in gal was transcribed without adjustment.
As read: 76.9 gal
